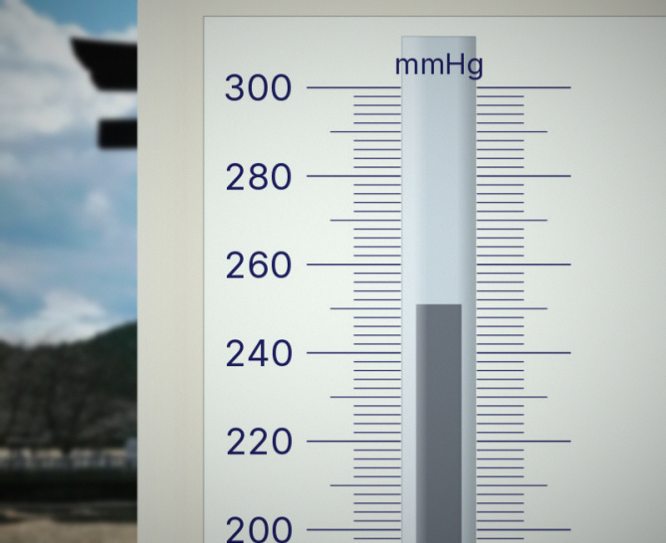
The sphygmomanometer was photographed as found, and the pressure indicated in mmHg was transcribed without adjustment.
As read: 251 mmHg
